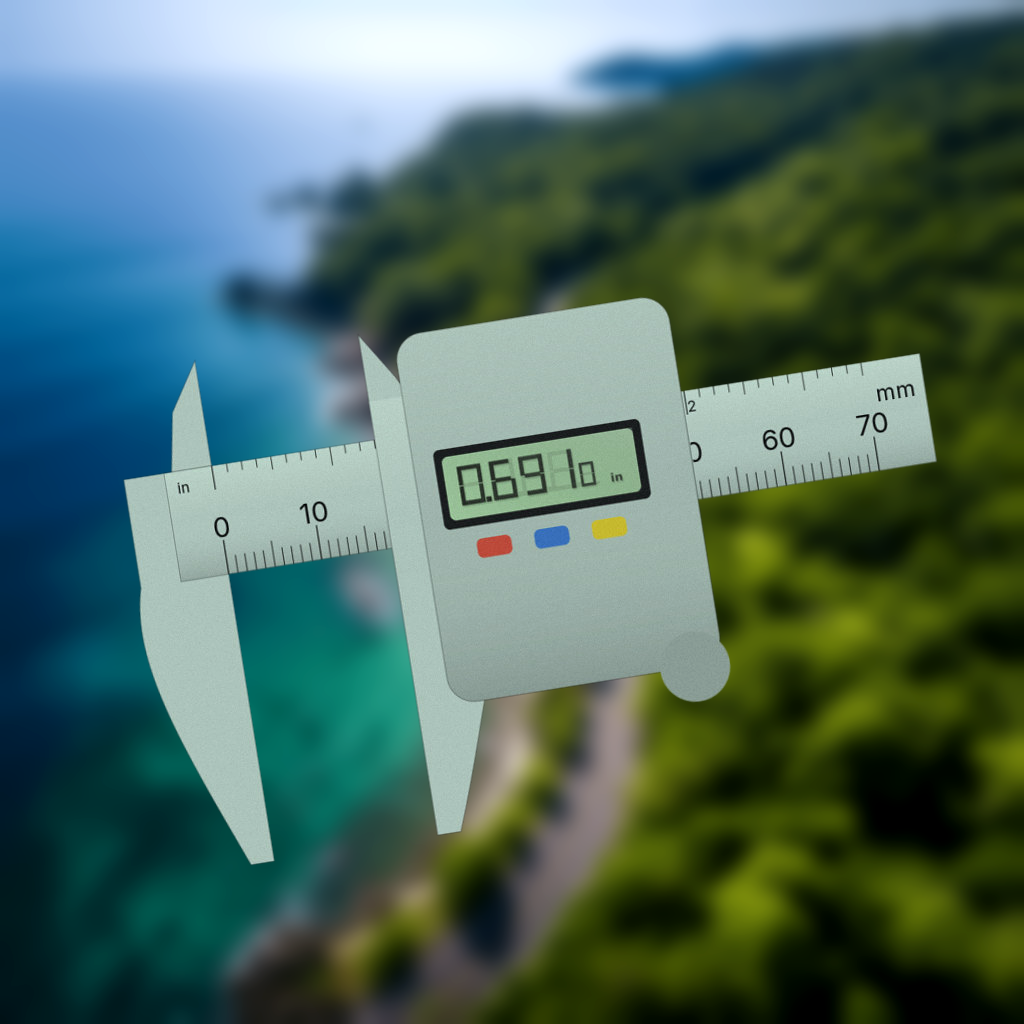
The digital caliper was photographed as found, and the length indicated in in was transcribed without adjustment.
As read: 0.6910 in
